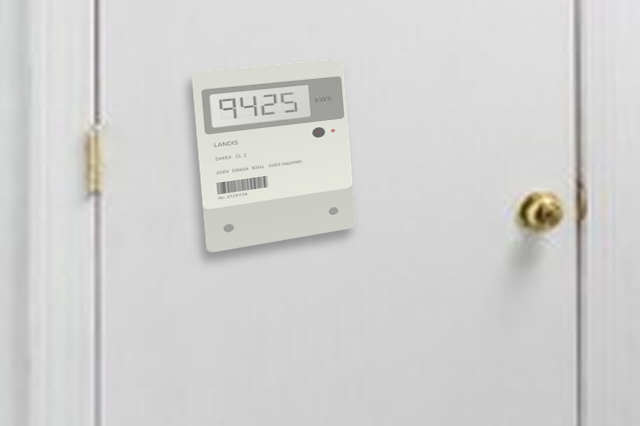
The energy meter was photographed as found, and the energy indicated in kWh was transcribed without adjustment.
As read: 9425 kWh
